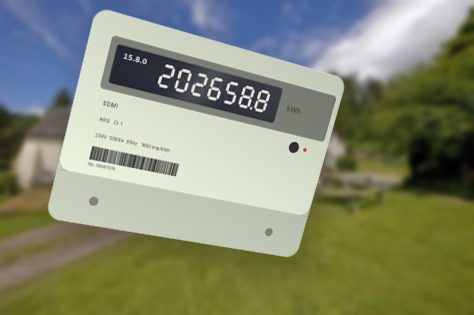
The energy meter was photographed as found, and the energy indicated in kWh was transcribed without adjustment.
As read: 202658.8 kWh
